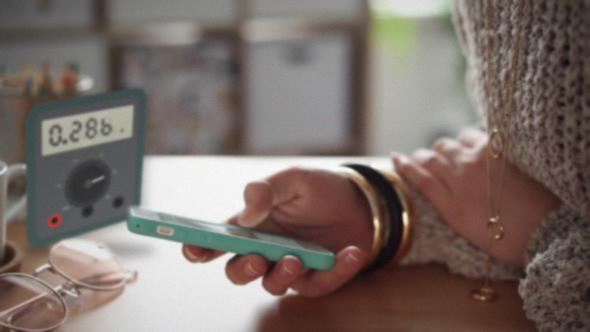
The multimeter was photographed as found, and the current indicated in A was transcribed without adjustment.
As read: 0.286 A
